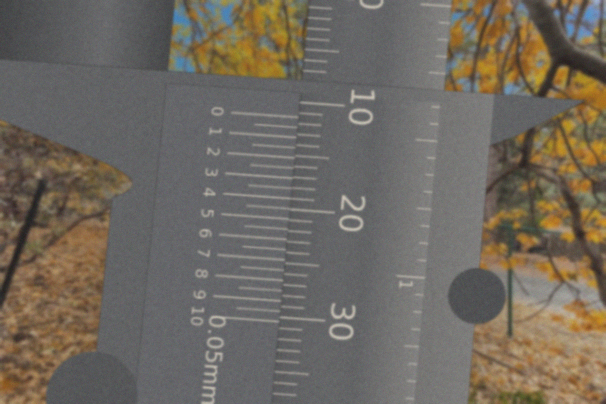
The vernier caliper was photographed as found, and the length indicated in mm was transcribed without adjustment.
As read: 11.4 mm
